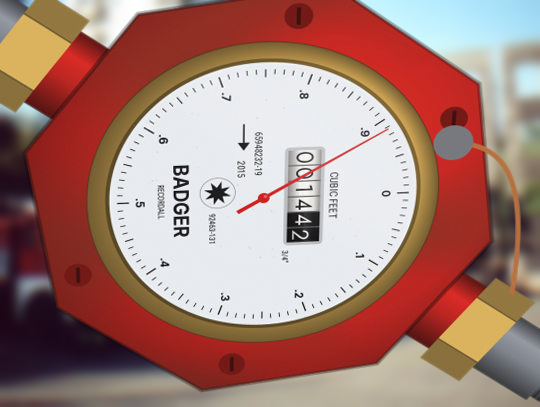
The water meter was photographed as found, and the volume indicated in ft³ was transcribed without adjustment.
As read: 1441.91 ft³
